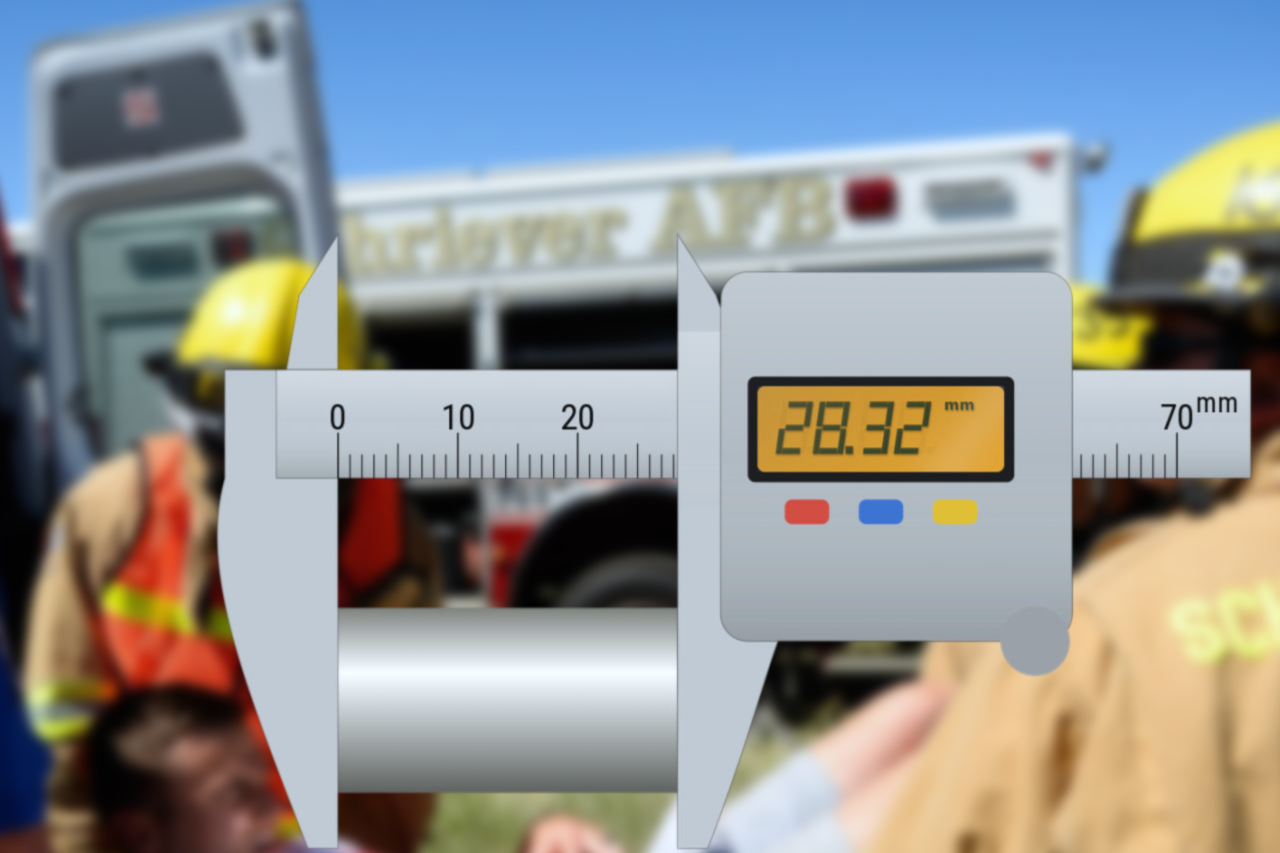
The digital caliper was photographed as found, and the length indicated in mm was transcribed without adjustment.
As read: 28.32 mm
